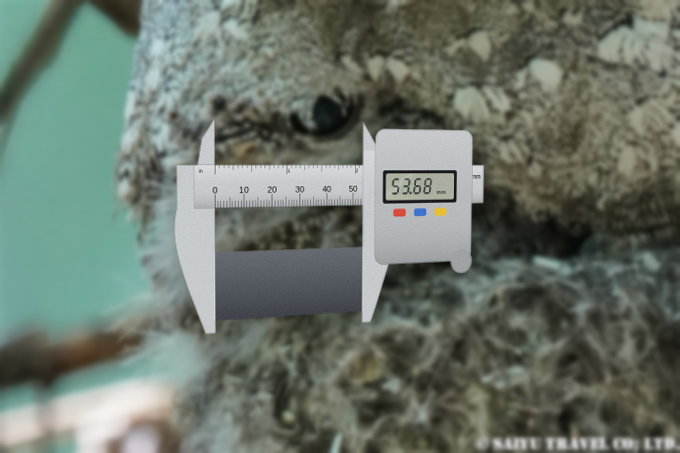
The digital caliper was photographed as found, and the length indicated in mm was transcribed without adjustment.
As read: 53.68 mm
